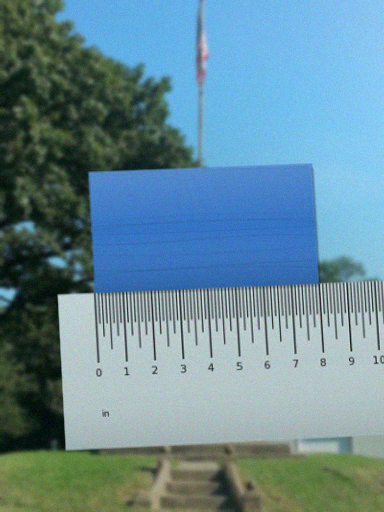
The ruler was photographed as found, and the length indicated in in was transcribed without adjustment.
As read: 8 in
